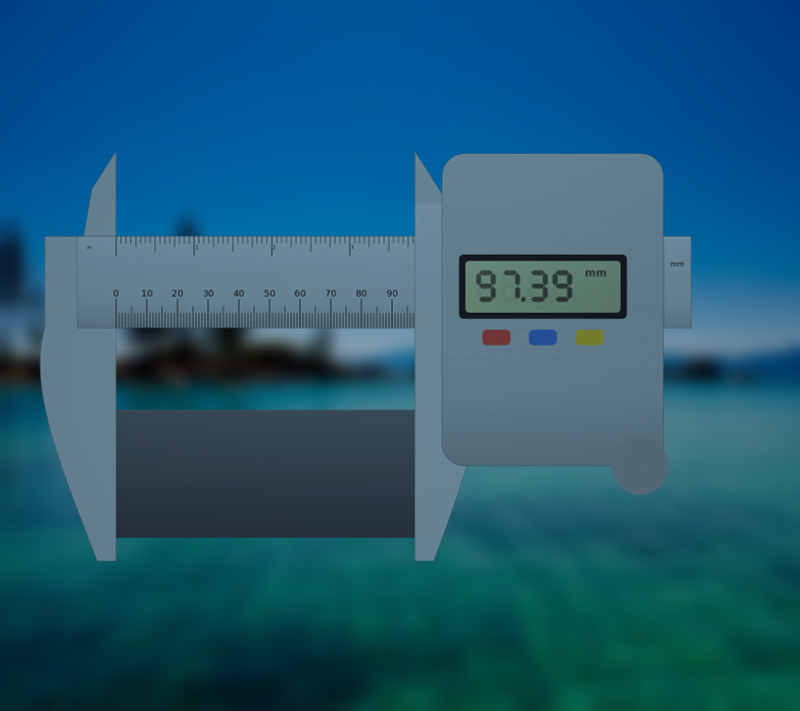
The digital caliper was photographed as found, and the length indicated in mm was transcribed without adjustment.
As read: 97.39 mm
